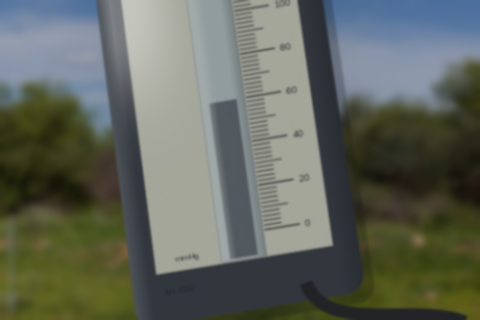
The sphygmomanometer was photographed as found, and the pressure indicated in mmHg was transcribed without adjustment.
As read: 60 mmHg
